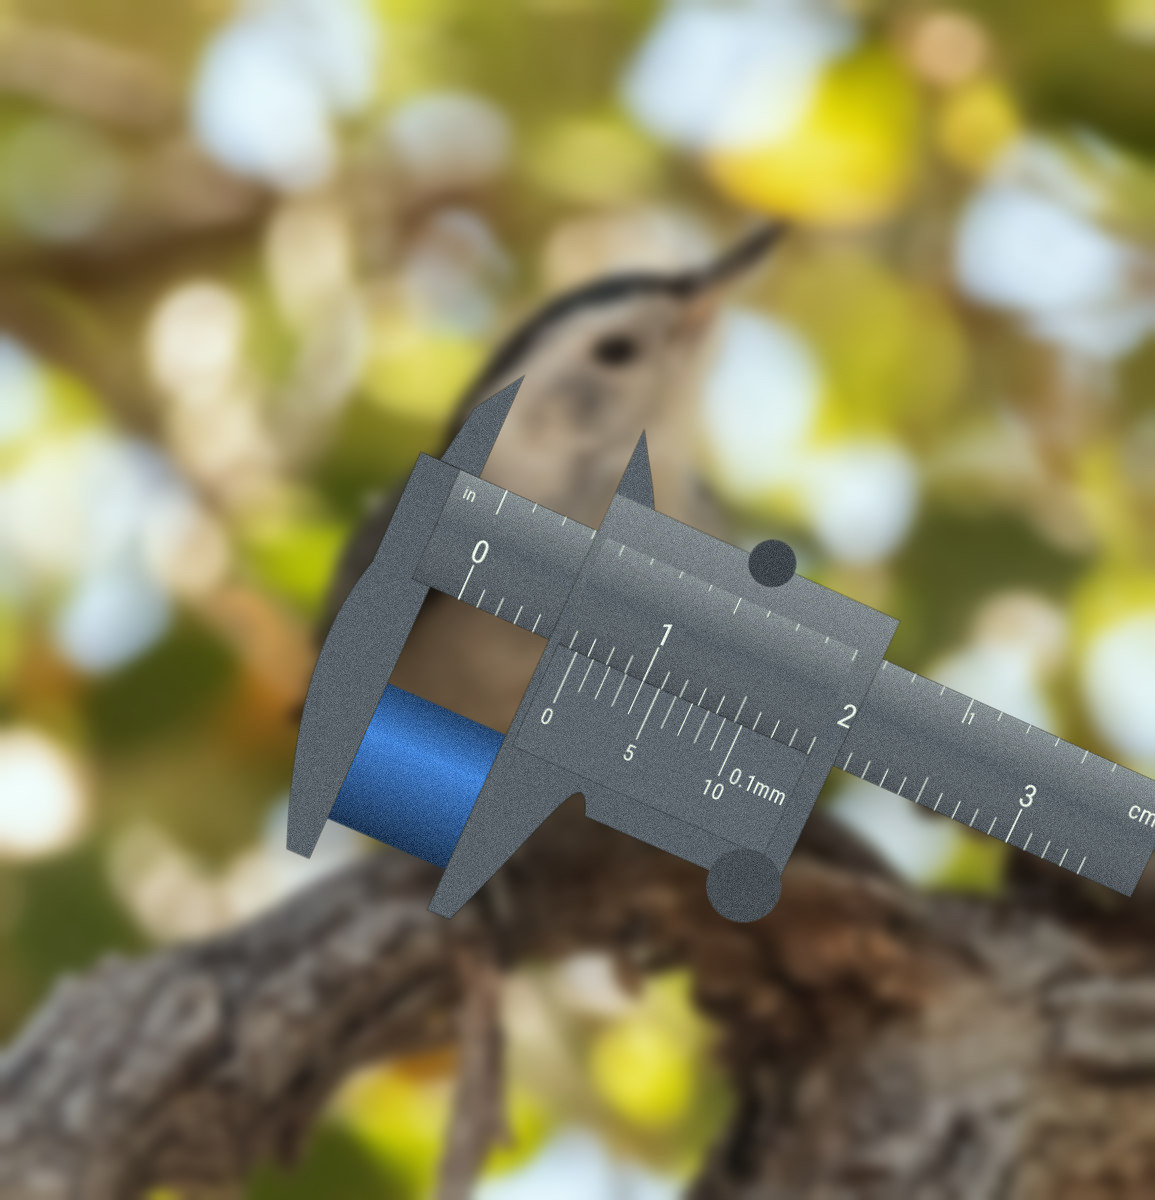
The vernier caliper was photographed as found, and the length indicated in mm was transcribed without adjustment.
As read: 6.4 mm
